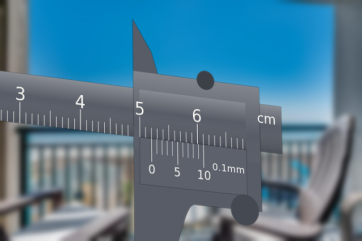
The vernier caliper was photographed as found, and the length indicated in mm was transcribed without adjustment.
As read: 52.0 mm
